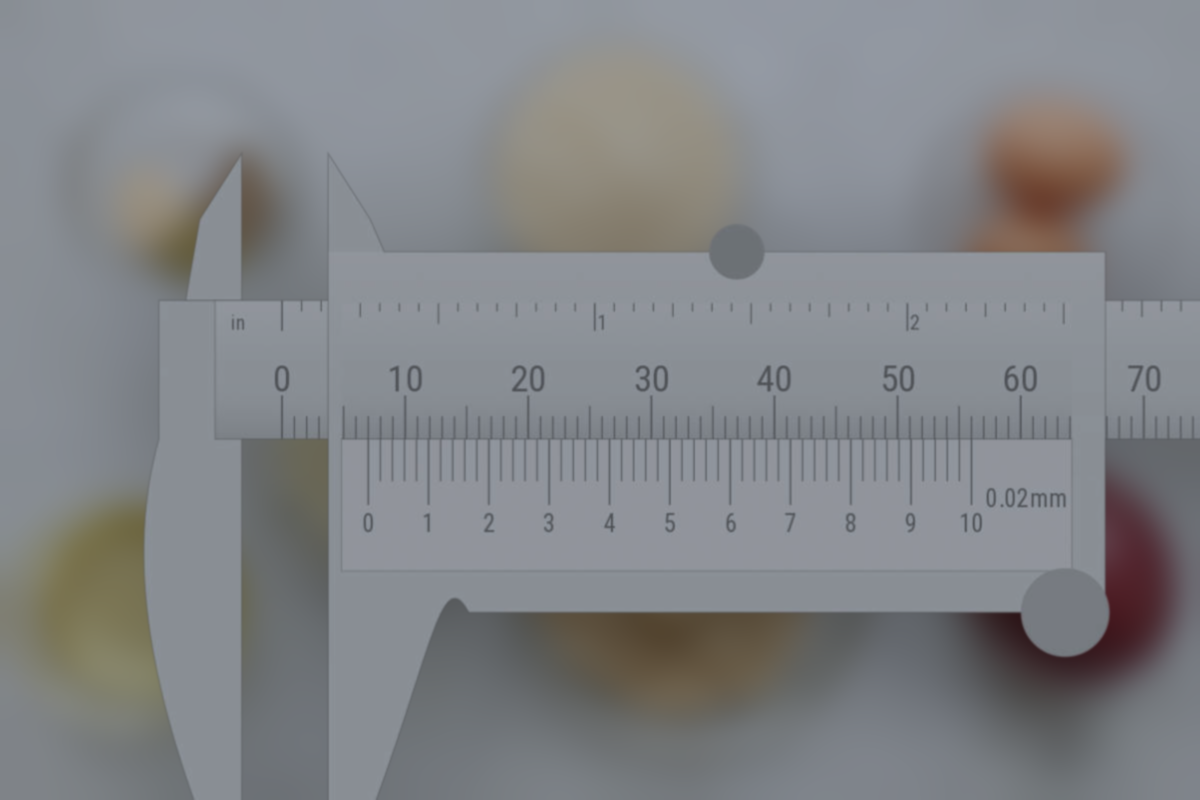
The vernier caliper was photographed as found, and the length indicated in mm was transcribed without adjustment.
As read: 7.0 mm
